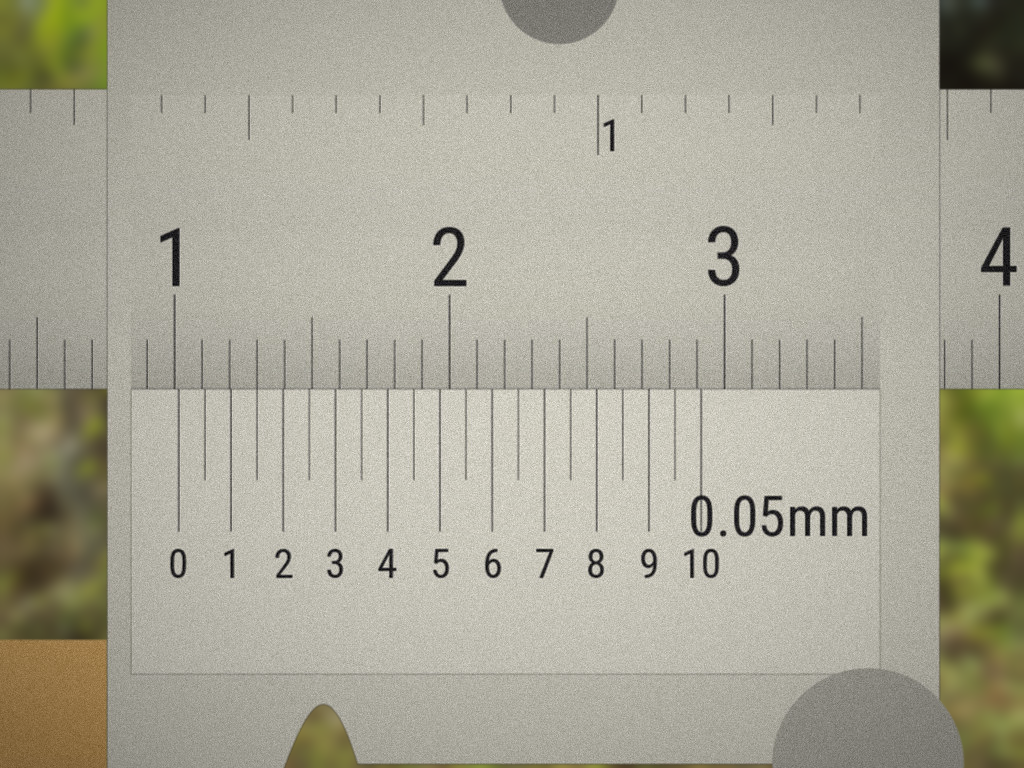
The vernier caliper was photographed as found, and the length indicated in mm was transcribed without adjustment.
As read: 10.15 mm
